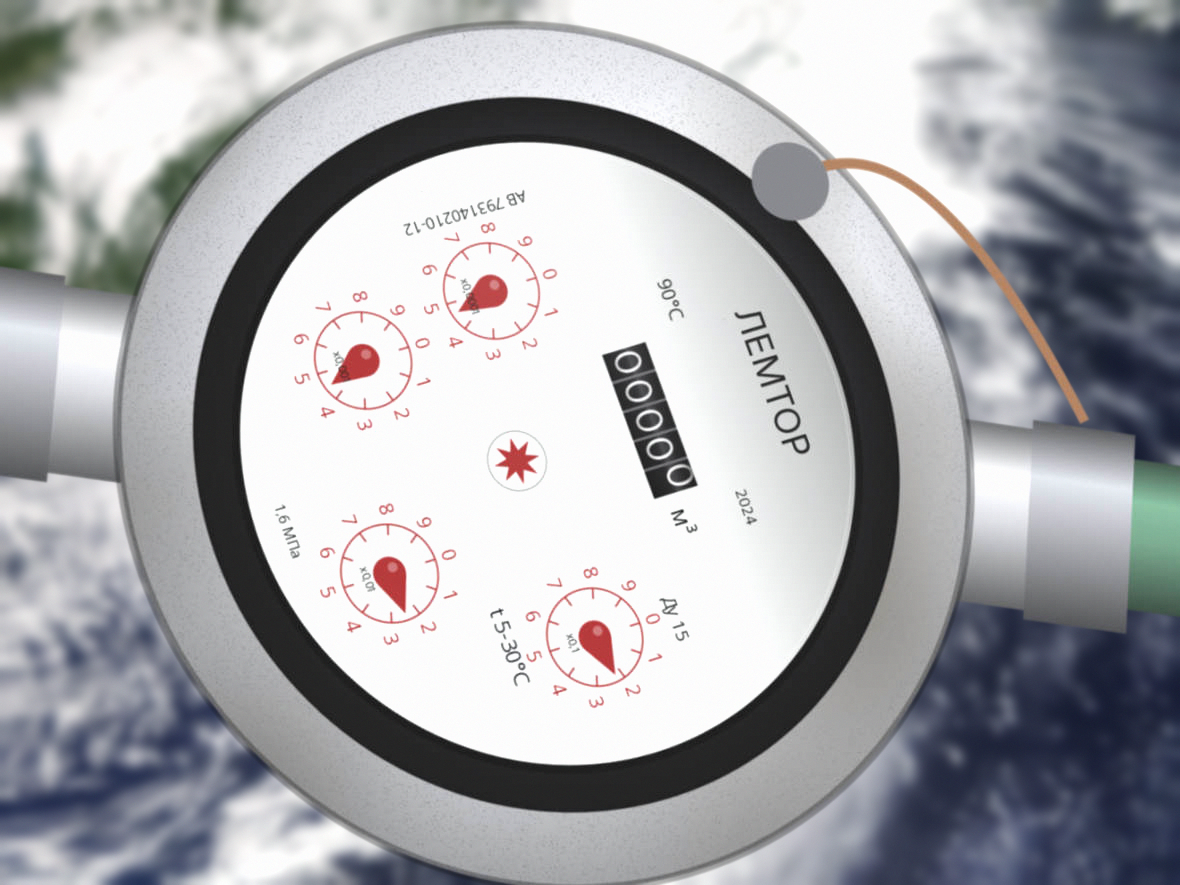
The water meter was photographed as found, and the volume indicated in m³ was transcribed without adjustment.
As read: 0.2244 m³
